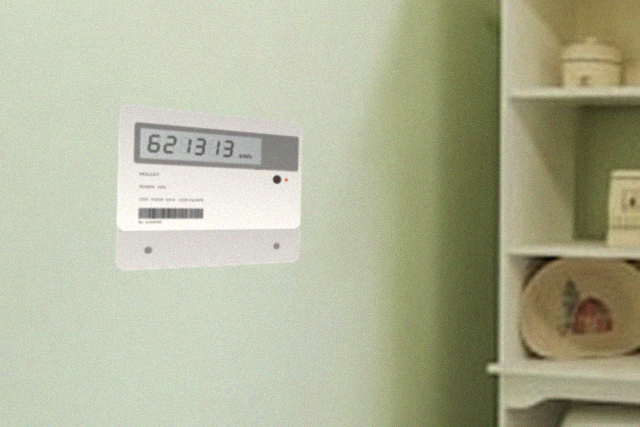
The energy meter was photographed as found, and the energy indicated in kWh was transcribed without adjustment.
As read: 621313 kWh
